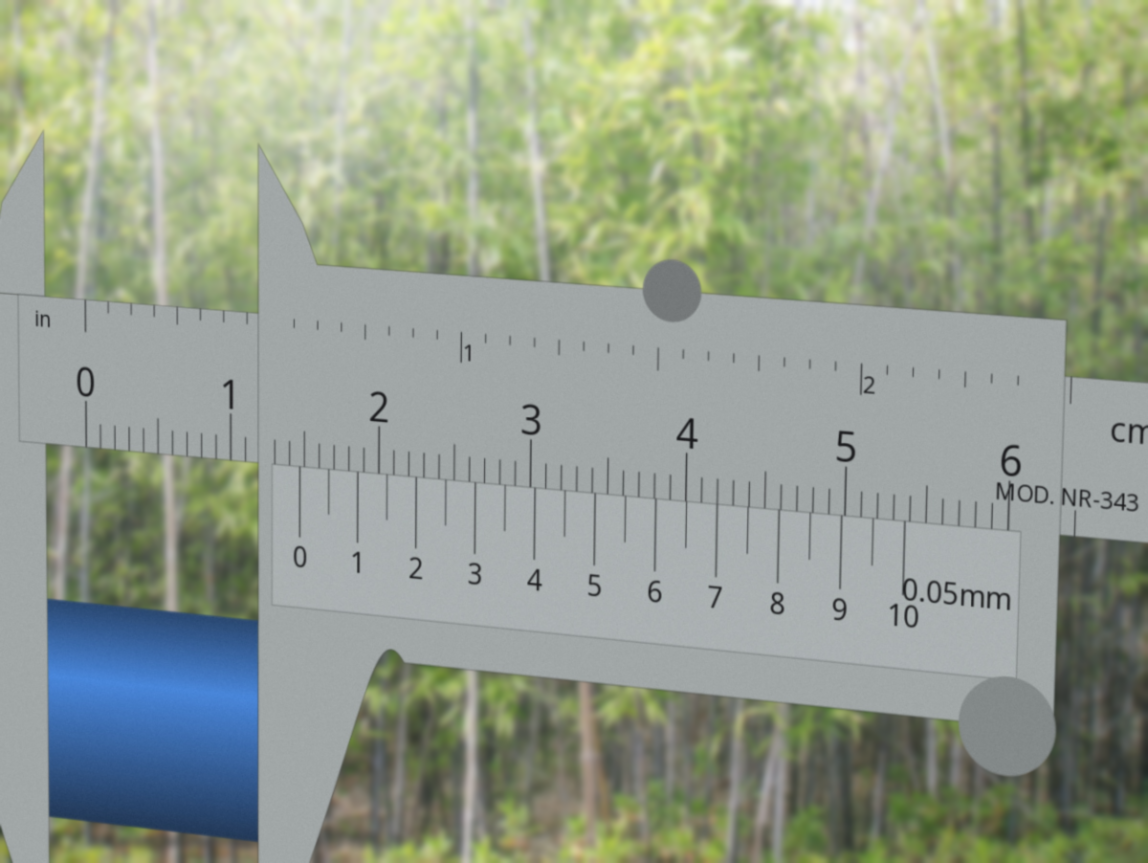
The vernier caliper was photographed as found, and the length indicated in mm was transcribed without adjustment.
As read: 14.7 mm
